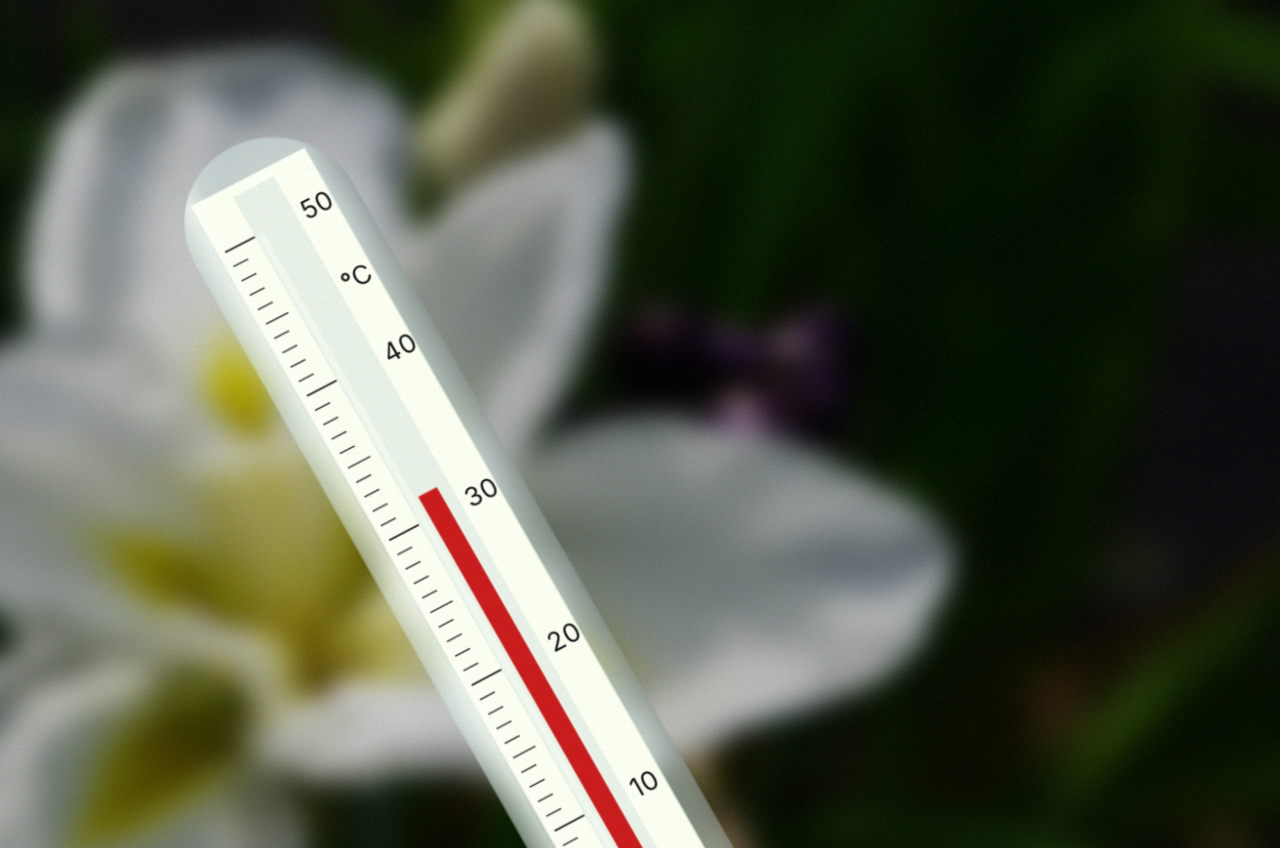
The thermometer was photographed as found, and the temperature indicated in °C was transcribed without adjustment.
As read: 31.5 °C
